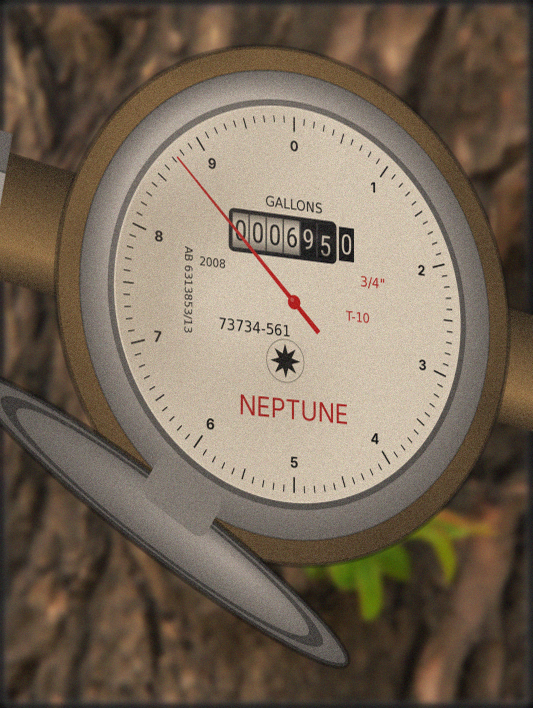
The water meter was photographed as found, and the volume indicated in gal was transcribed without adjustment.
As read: 6948.7 gal
